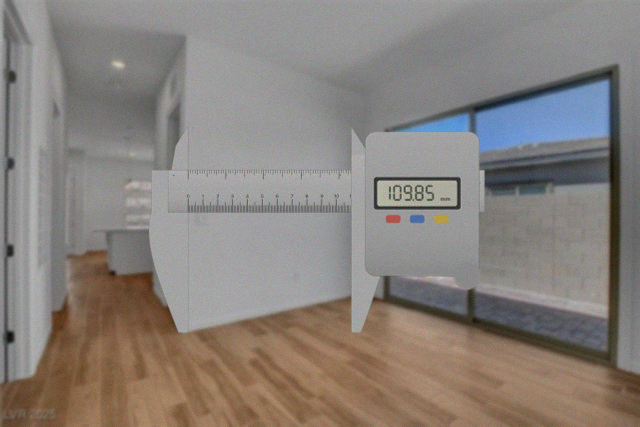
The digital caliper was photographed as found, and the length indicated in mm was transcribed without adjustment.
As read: 109.85 mm
